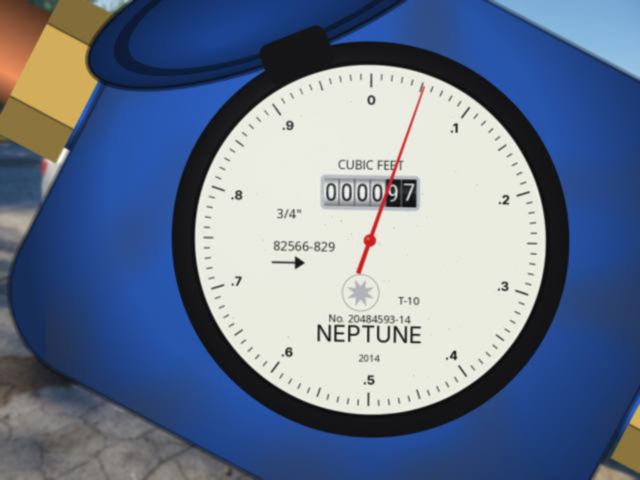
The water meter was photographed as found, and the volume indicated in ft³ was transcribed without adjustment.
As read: 97.05 ft³
